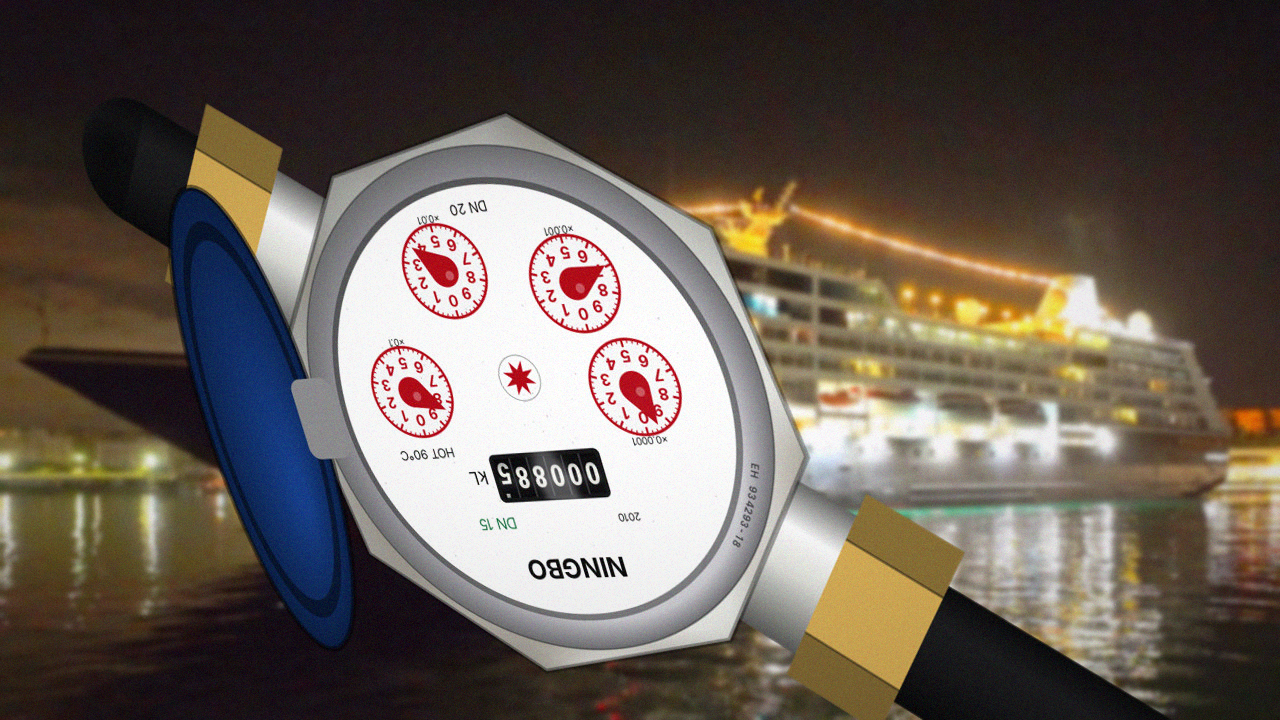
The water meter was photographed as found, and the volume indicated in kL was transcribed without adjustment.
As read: 884.8369 kL
